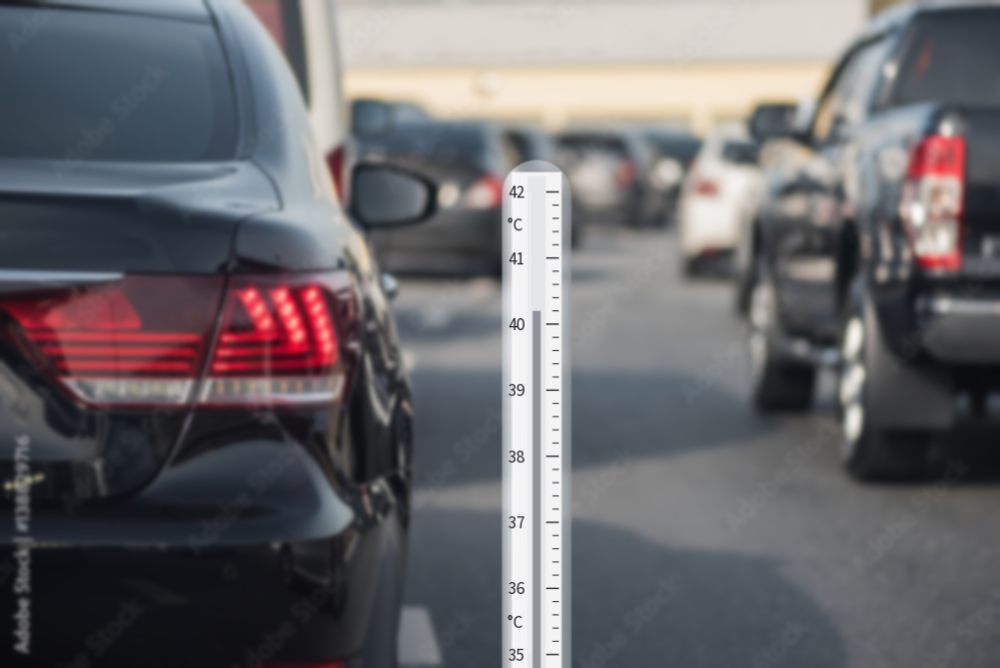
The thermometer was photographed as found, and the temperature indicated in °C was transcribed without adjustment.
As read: 40.2 °C
